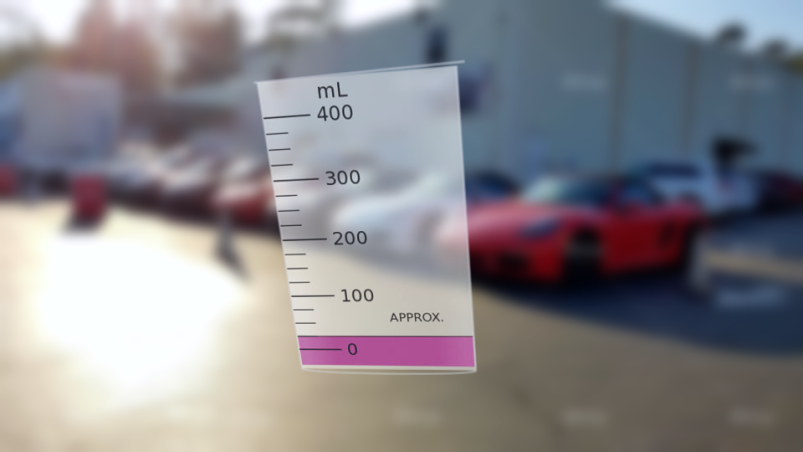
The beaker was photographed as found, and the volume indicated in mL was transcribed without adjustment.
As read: 25 mL
